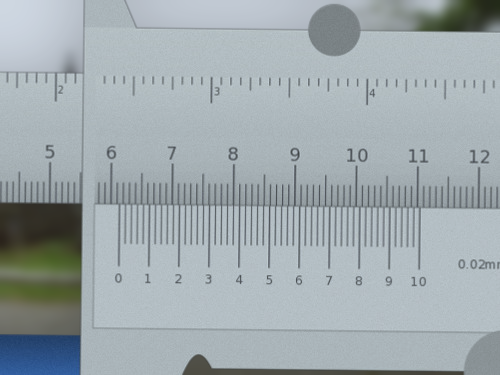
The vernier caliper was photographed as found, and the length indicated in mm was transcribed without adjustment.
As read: 61.4 mm
